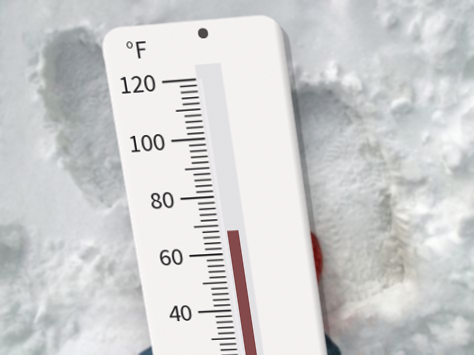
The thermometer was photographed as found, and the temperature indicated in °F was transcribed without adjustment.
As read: 68 °F
